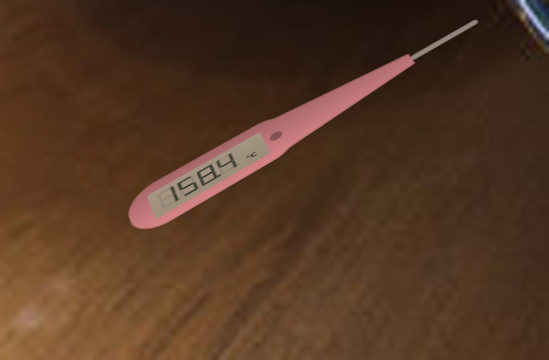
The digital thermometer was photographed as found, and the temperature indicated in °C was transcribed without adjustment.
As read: 158.4 °C
